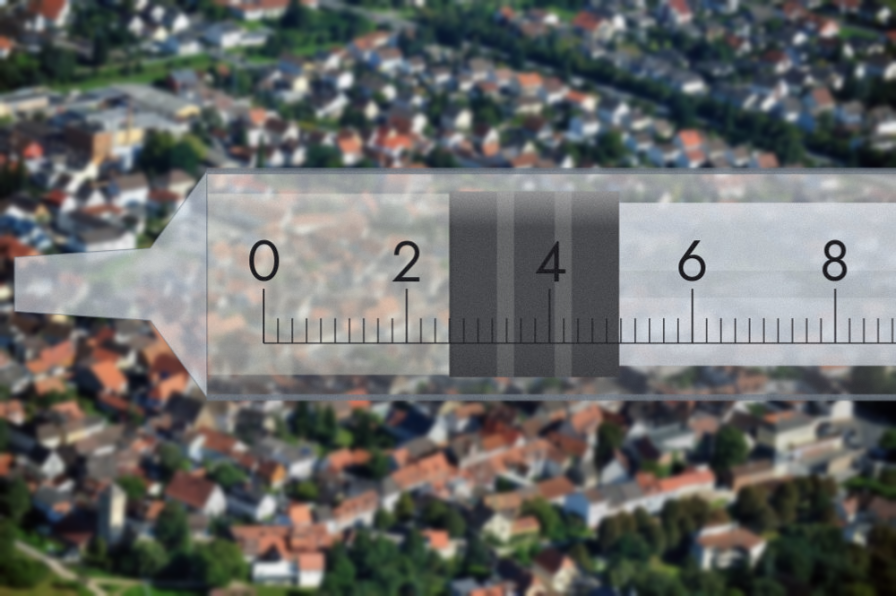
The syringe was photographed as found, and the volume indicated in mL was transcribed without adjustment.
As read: 2.6 mL
